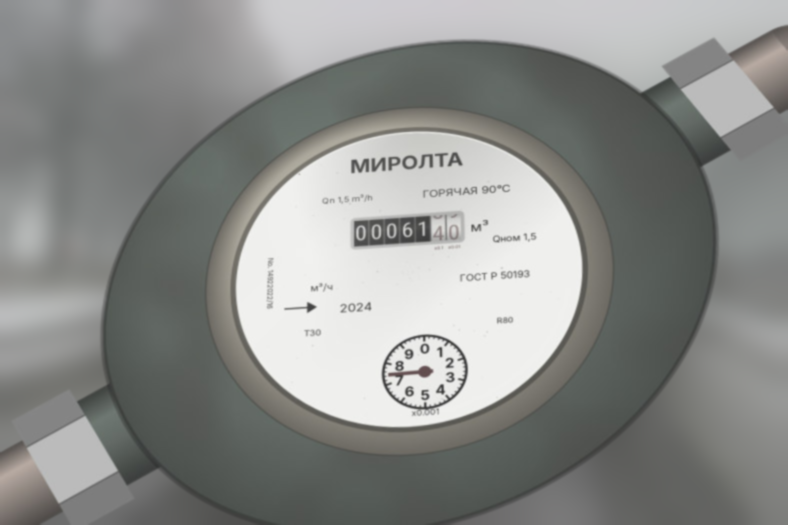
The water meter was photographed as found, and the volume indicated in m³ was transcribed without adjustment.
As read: 61.397 m³
